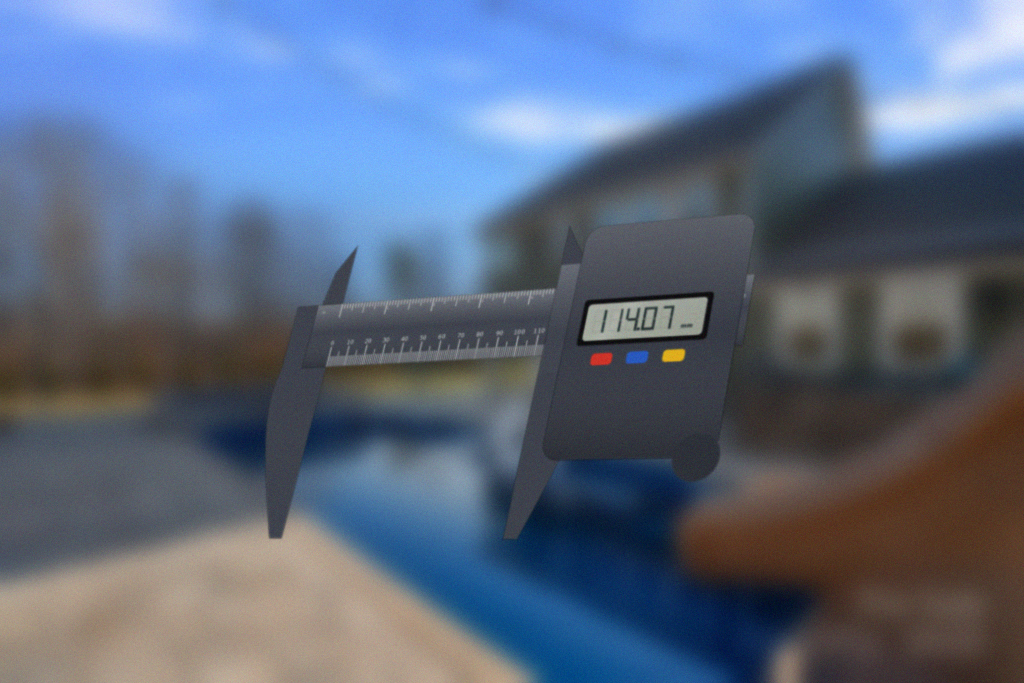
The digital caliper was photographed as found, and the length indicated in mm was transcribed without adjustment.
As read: 114.07 mm
